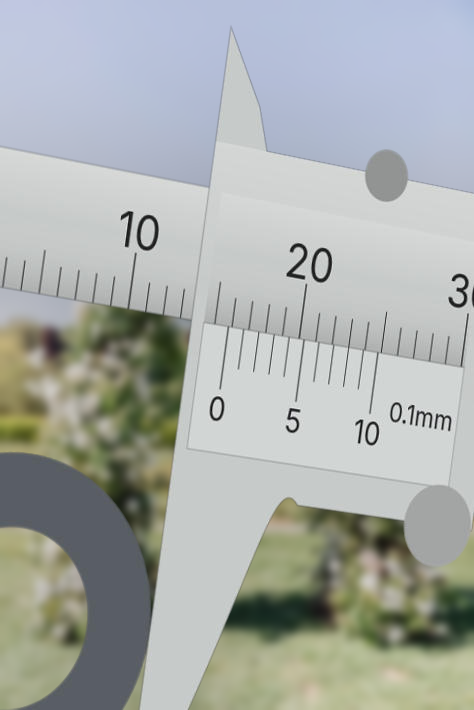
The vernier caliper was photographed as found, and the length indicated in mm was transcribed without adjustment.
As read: 15.8 mm
